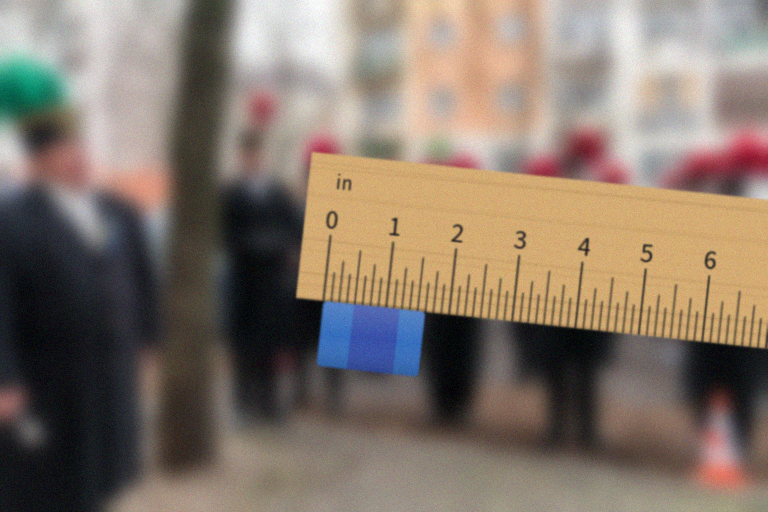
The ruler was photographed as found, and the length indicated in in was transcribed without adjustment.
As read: 1.625 in
